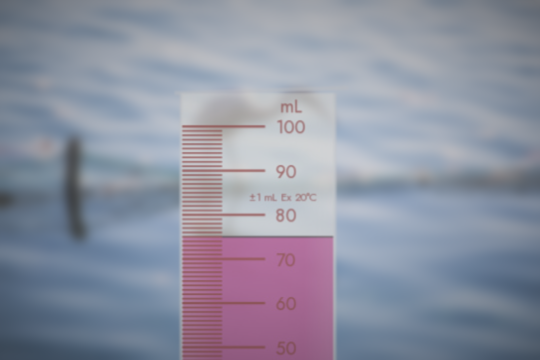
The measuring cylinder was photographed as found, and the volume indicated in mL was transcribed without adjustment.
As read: 75 mL
